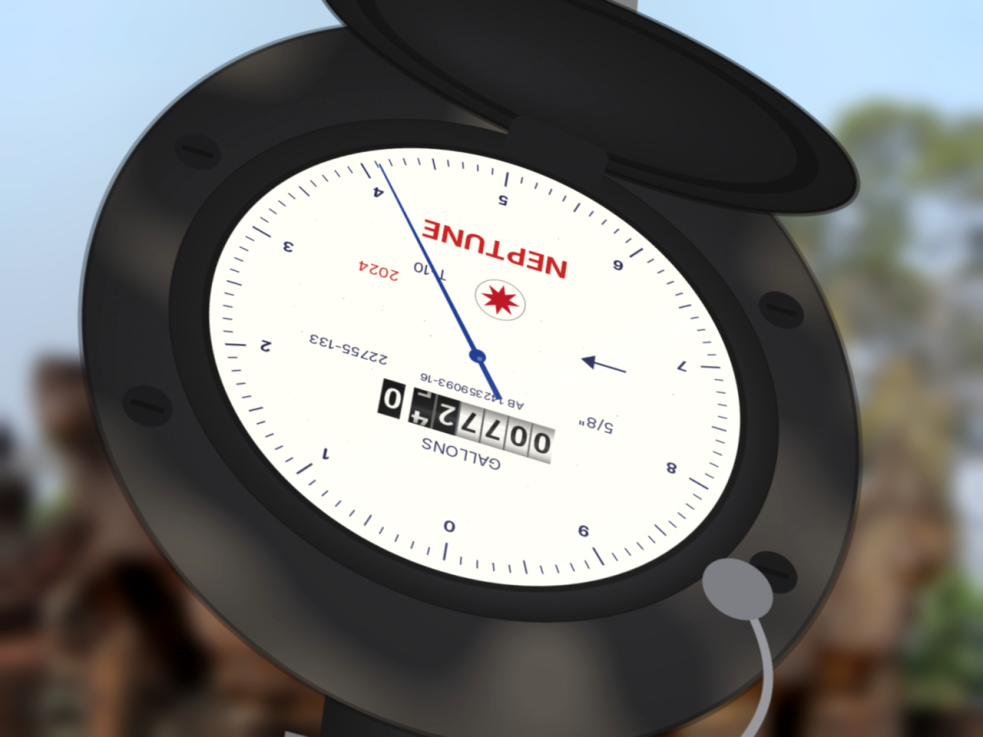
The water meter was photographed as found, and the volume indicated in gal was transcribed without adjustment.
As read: 77244.1 gal
